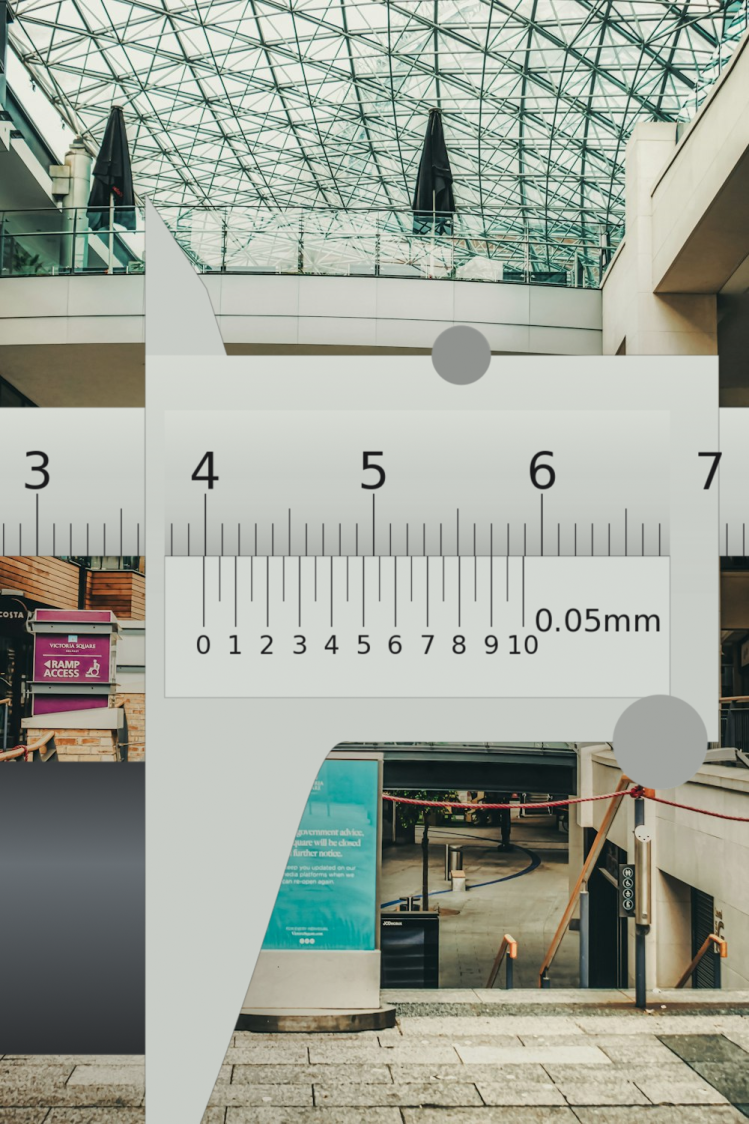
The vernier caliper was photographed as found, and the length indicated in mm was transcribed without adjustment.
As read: 39.9 mm
